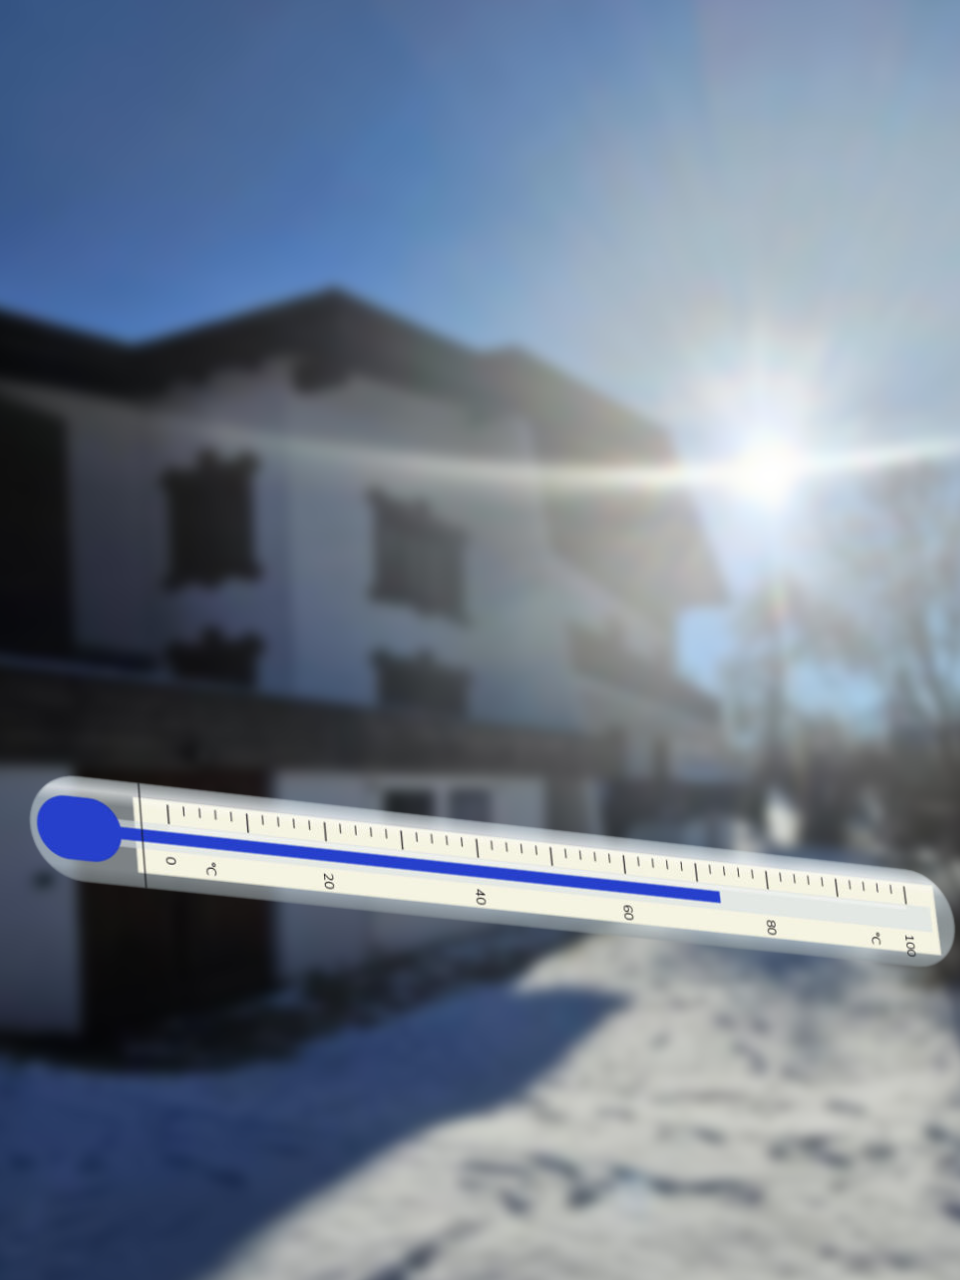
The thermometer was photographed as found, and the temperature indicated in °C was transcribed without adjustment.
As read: 73 °C
